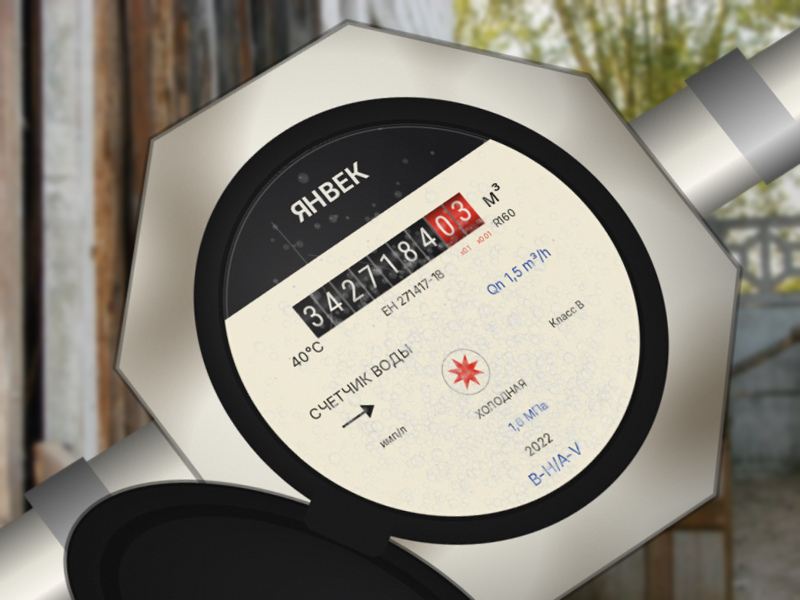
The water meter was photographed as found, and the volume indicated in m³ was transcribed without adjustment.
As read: 3427184.03 m³
